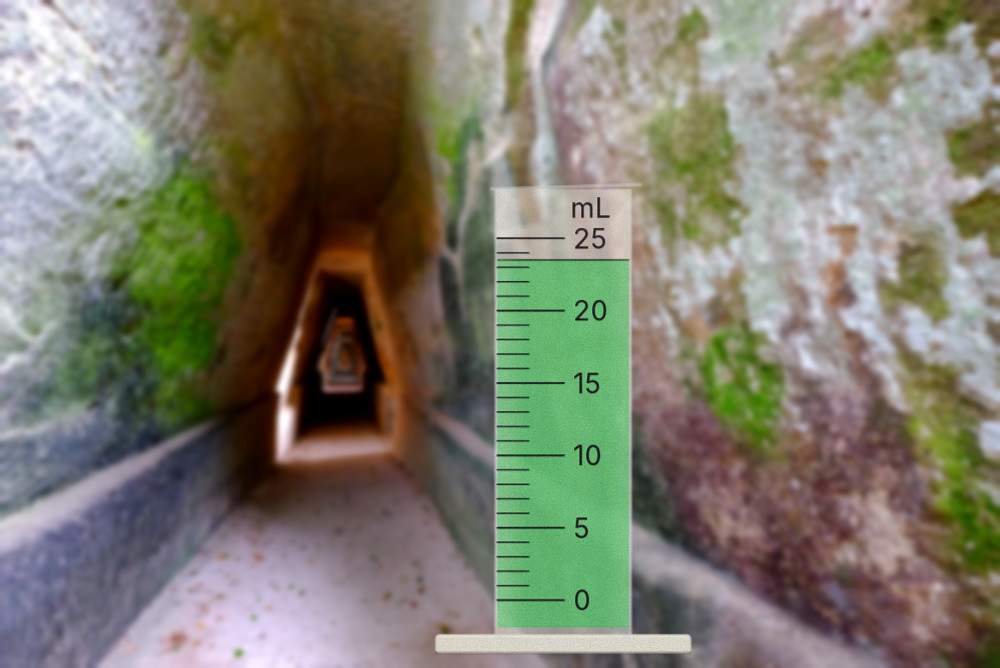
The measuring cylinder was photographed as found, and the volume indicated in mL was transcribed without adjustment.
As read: 23.5 mL
